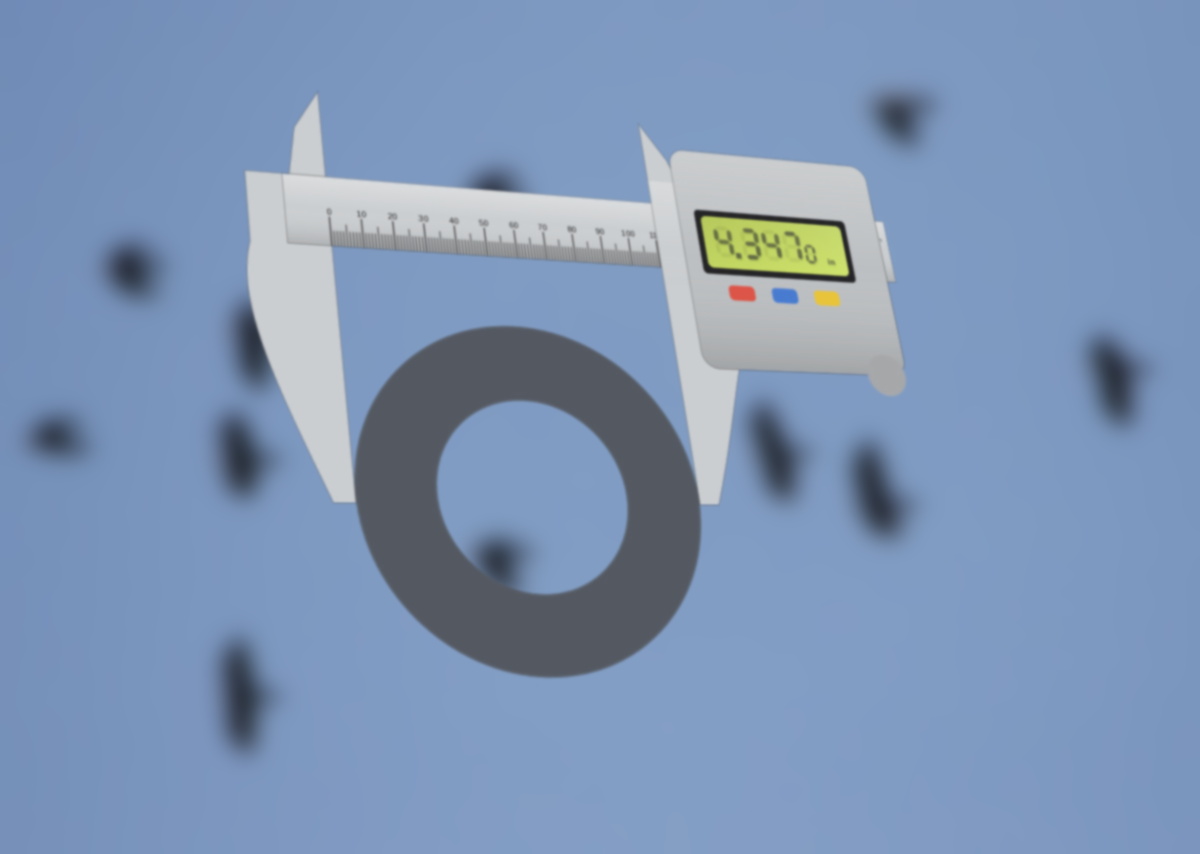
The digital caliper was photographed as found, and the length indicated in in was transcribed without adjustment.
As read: 4.3470 in
